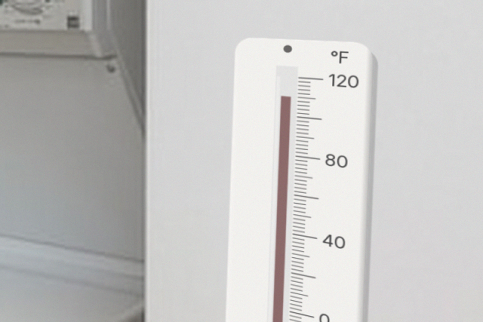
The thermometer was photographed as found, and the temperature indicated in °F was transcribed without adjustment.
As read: 110 °F
